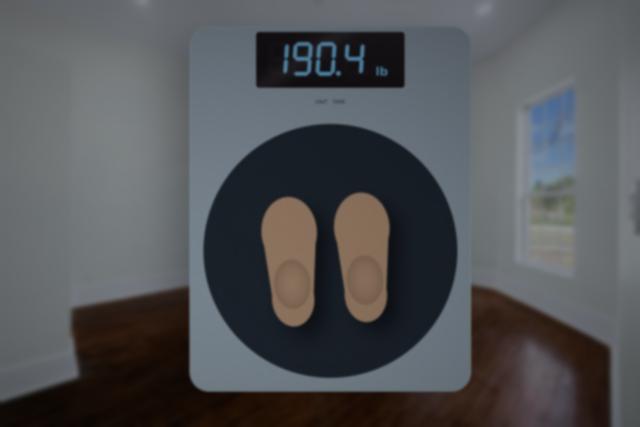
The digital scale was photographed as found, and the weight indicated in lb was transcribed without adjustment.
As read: 190.4 lb
